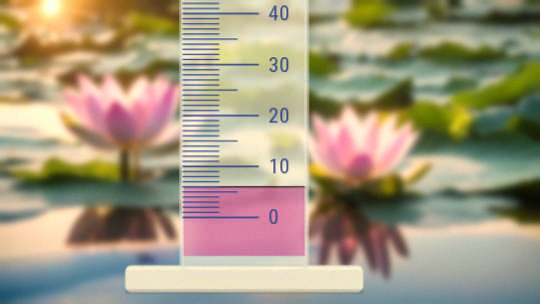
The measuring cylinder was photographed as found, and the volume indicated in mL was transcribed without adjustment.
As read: 6 mL
